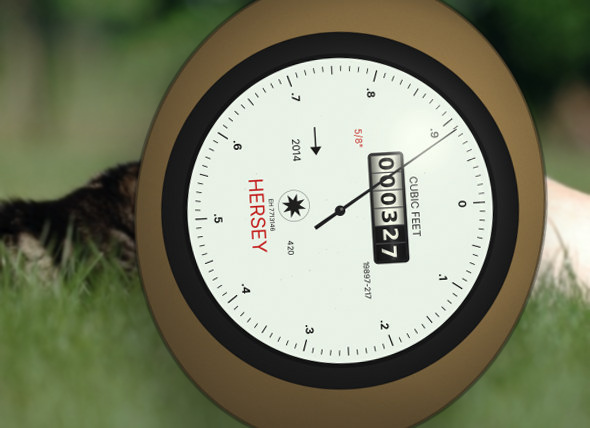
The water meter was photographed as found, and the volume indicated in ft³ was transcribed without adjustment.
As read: 326.91 ft³
